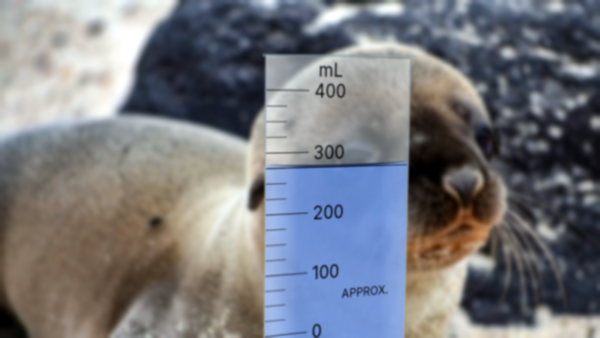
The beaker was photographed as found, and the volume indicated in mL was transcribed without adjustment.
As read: 275 mL
